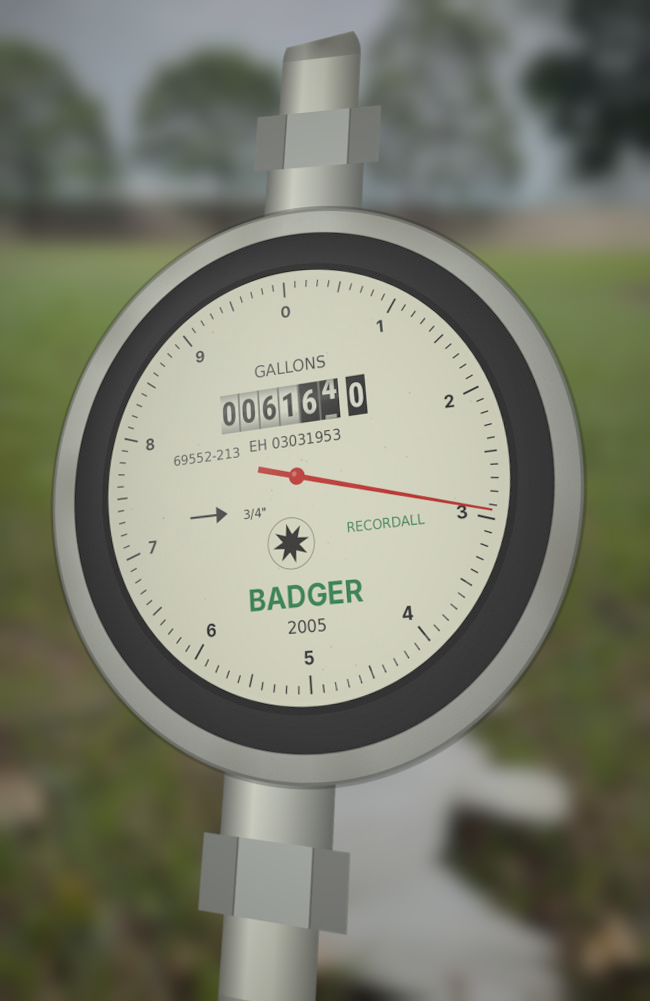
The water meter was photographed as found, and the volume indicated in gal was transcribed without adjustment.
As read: 61642.9 gal
